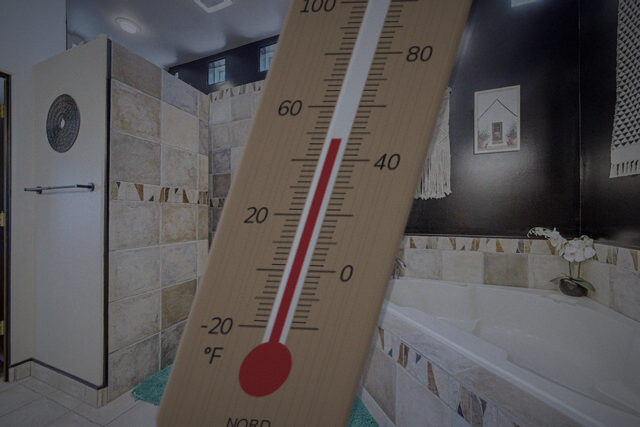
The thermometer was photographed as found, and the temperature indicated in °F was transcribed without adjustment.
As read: 48 °F
